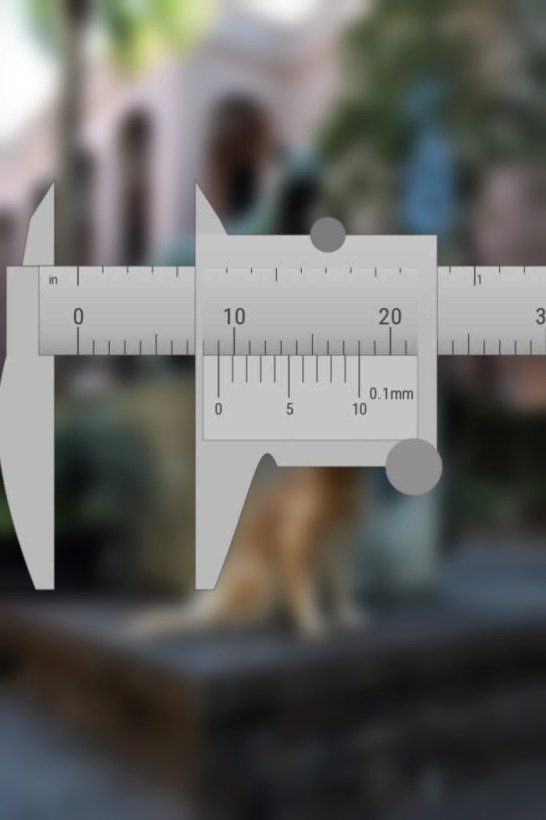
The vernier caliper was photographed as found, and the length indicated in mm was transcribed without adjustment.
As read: 9.0 mm
